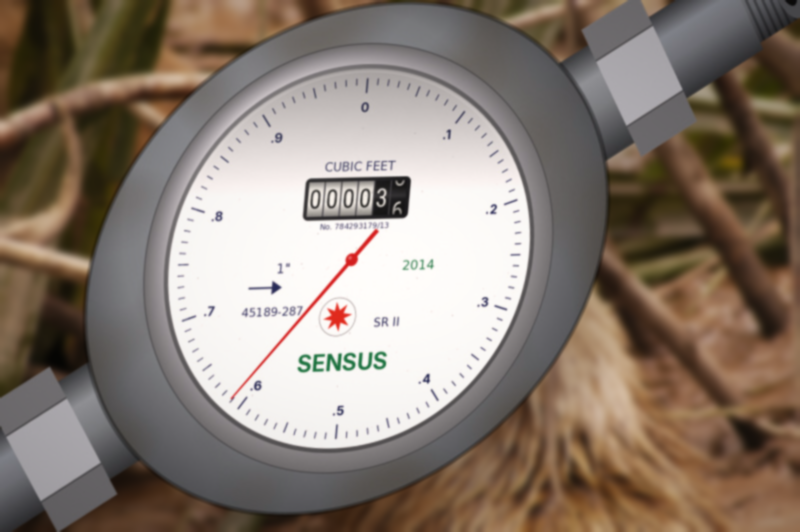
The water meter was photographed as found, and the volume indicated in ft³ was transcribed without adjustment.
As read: 35.61 ft³
